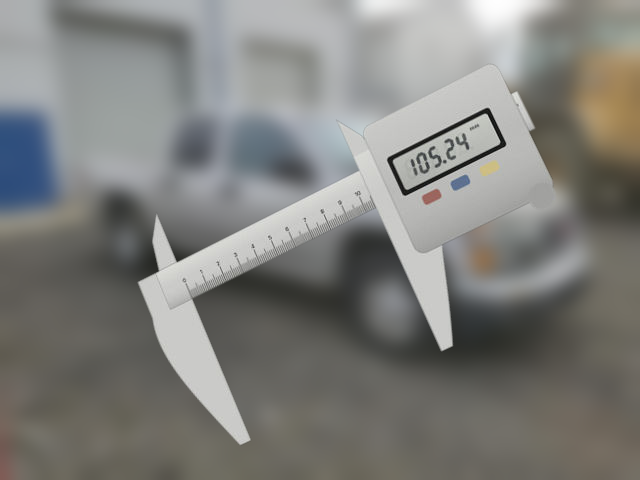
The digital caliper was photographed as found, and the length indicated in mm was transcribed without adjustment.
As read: 105.24 mm
